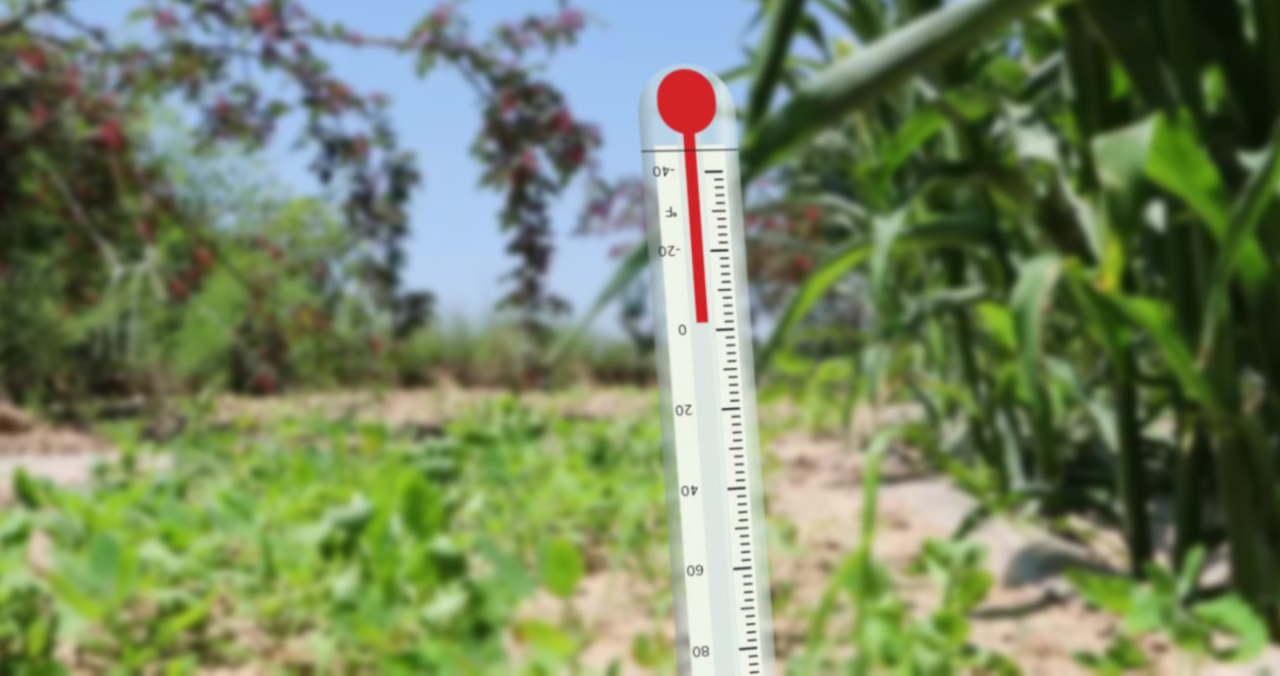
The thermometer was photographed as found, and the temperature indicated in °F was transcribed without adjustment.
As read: -2 °F
